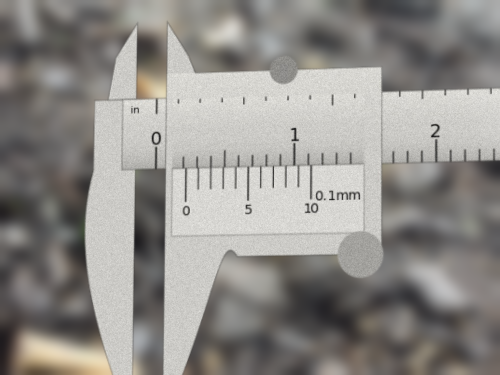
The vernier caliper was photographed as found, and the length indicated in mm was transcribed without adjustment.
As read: 2.2 mm
